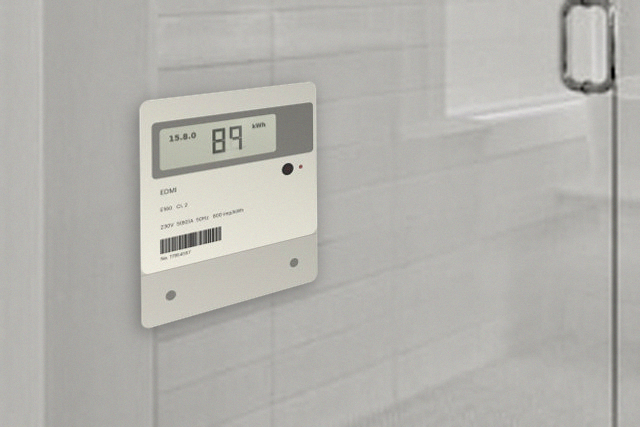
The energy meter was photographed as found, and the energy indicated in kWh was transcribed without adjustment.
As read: 89 kWh
